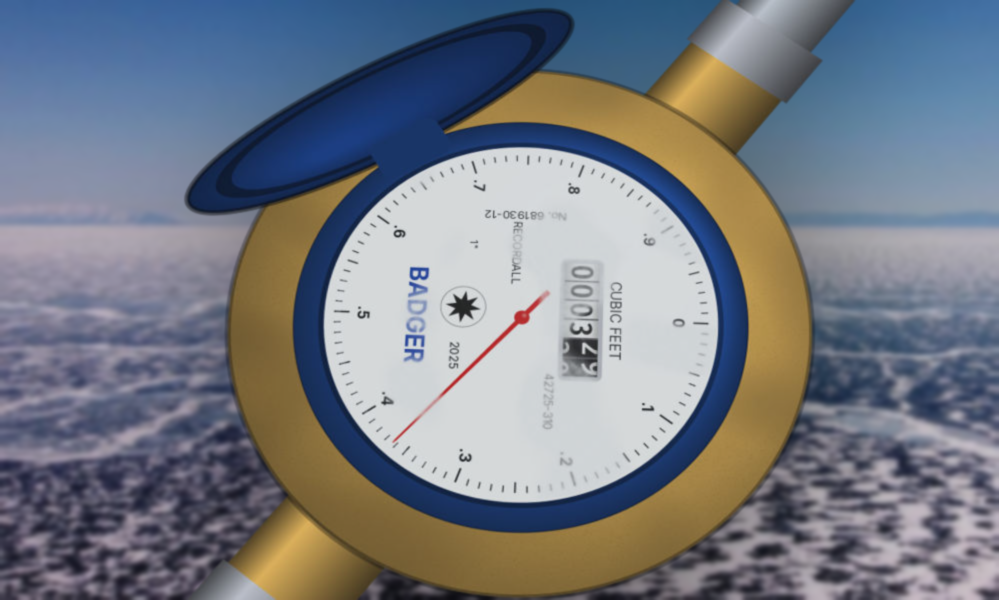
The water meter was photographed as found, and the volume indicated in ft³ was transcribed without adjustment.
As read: 329.36 ft³
